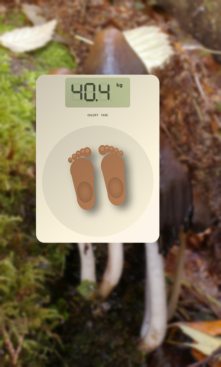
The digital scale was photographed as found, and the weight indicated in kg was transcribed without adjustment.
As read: 40.4 kg
